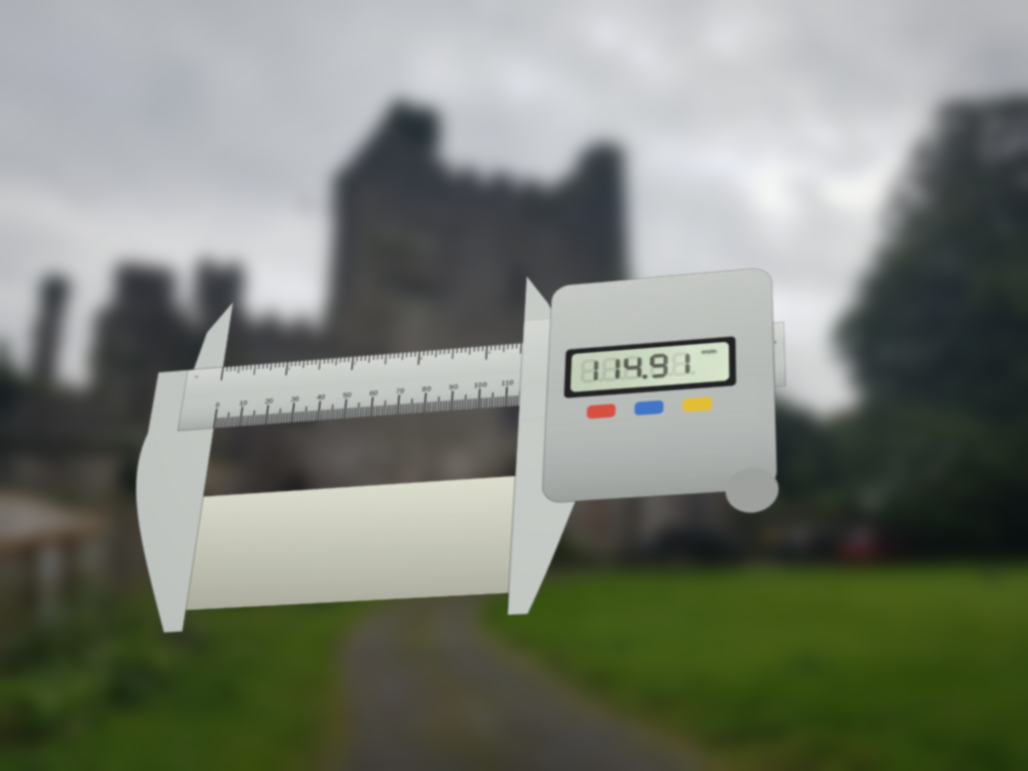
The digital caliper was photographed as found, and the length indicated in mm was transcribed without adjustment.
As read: 114.91 mm
